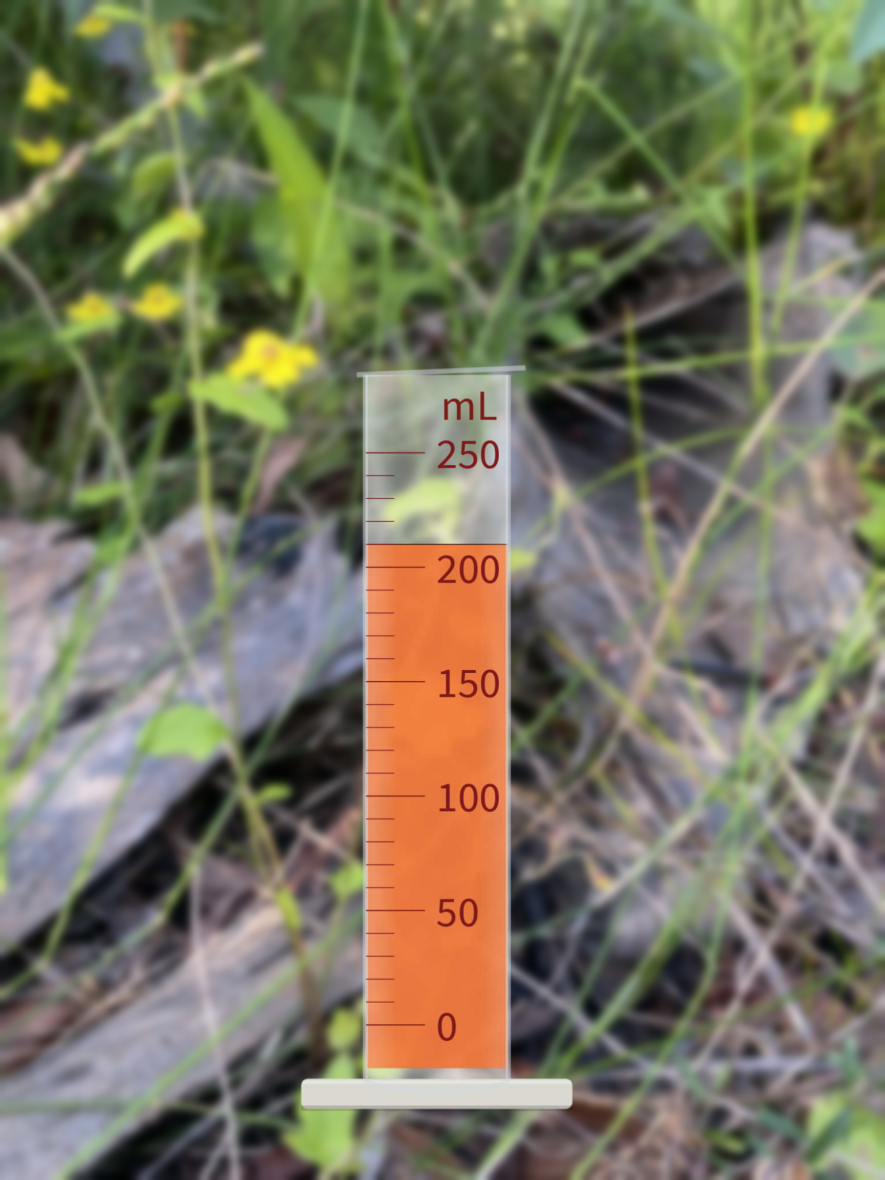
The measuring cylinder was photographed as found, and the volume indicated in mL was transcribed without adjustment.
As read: 210 mL
